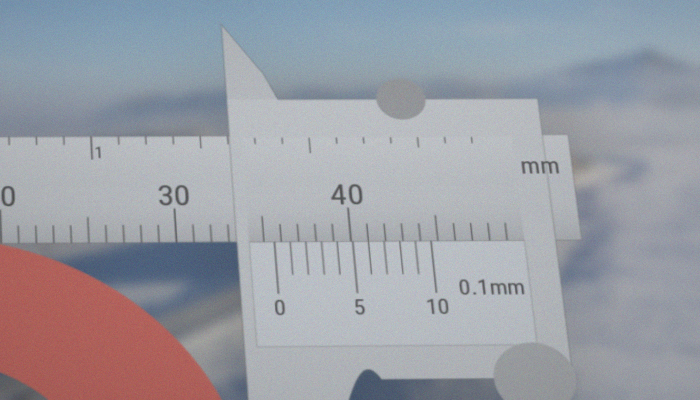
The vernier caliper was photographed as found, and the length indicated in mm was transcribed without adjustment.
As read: 35.6 mm
